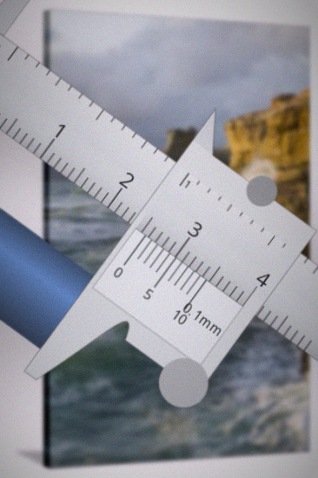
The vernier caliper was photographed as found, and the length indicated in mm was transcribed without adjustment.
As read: 25.6 mm
